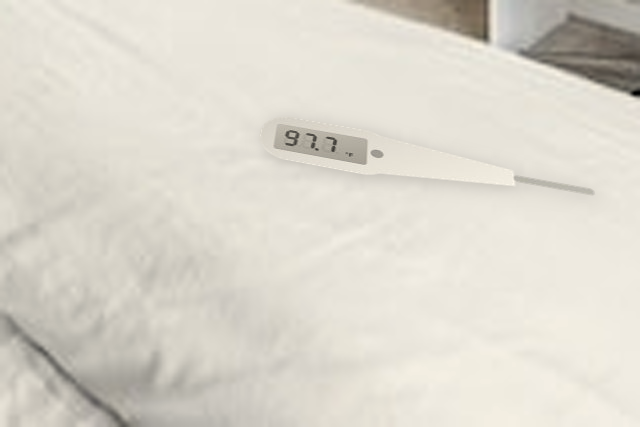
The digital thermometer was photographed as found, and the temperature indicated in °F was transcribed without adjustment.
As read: 97.7 °F
